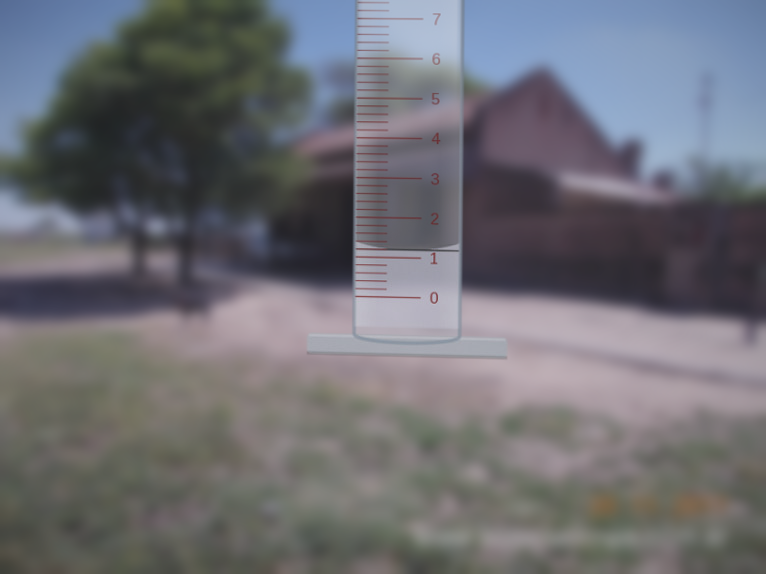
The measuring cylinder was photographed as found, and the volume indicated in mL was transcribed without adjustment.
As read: 1.2 mL
